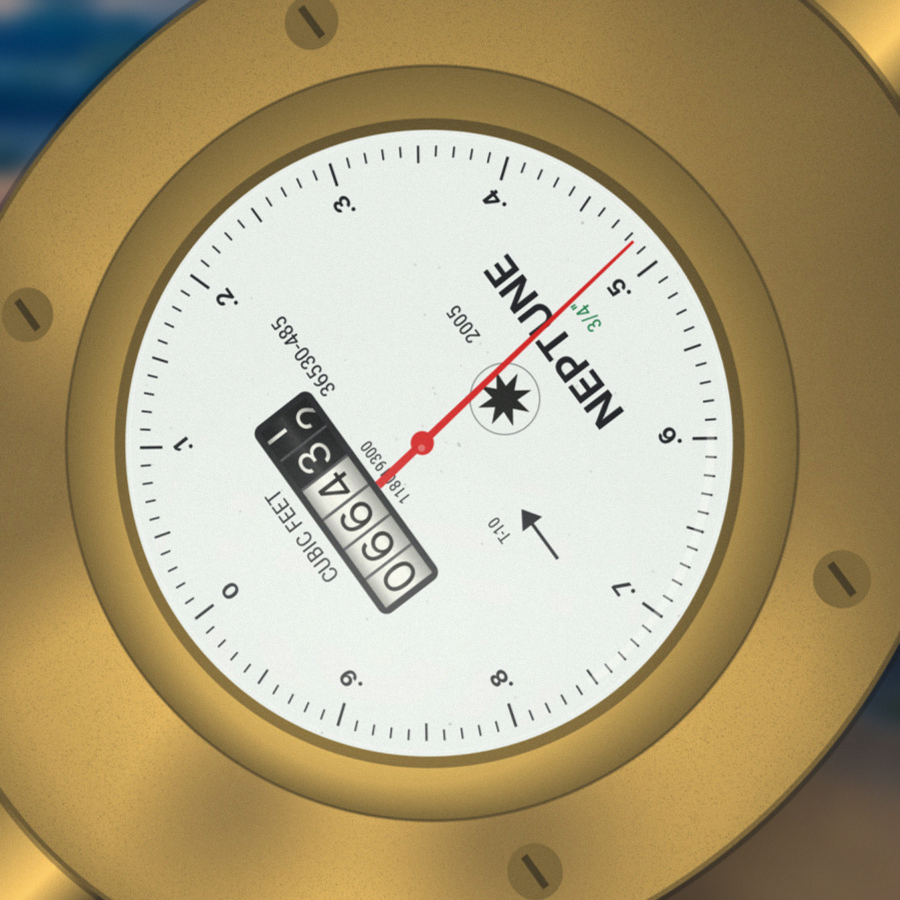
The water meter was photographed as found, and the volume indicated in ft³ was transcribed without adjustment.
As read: 66431.48 ft³
